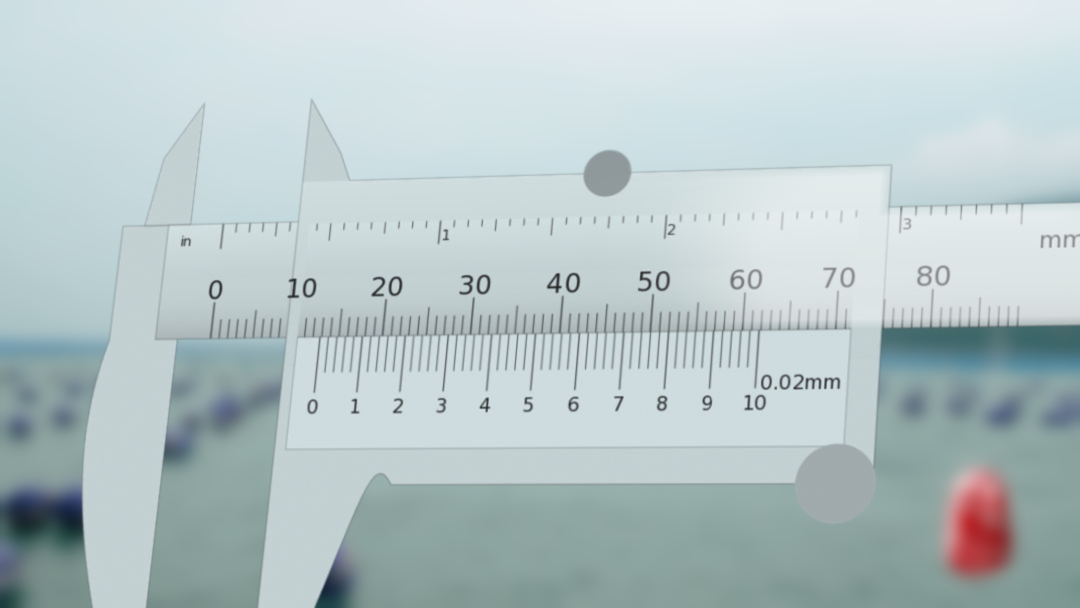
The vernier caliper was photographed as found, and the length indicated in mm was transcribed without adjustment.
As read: 12.8 mm
